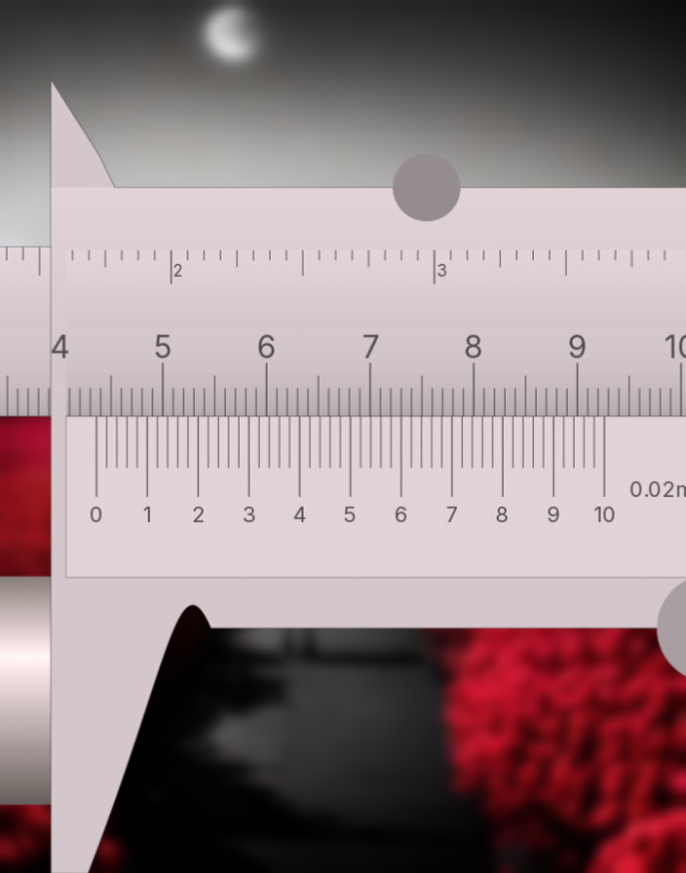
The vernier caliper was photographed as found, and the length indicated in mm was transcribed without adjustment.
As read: 43.6 mm
